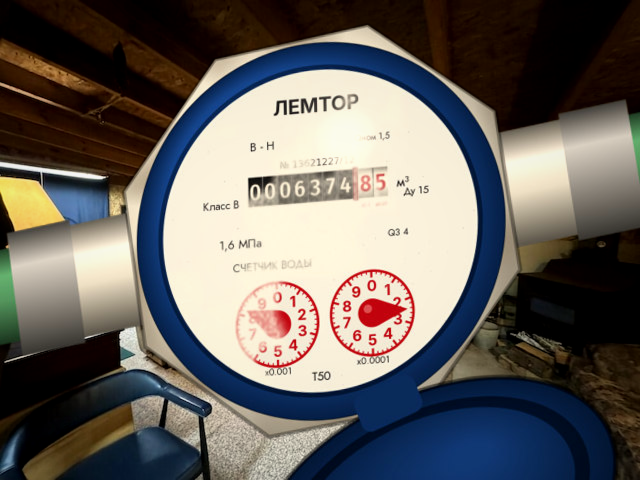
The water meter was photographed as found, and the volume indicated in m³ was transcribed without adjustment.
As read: 6374.8582 m³
